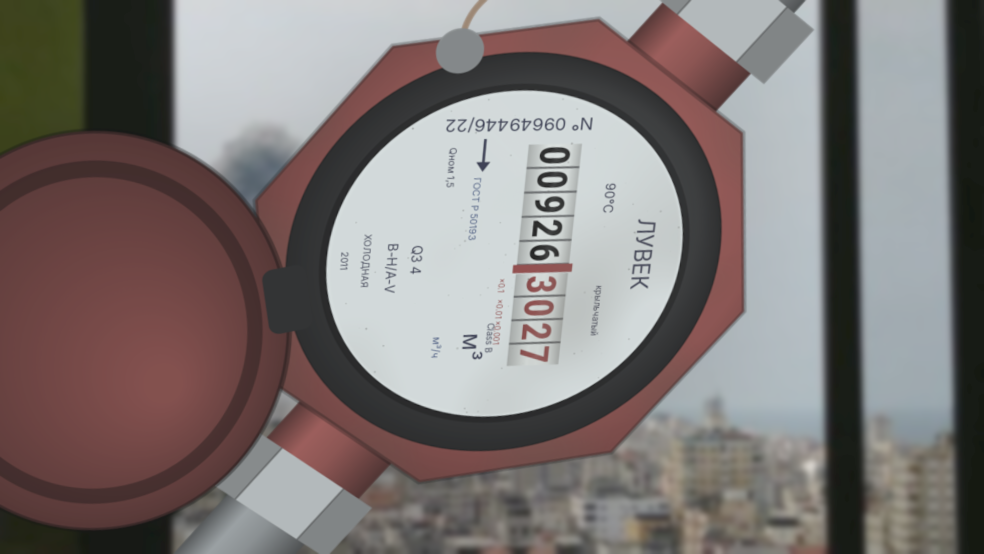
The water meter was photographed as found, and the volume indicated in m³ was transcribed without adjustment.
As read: 926.3027 m³
